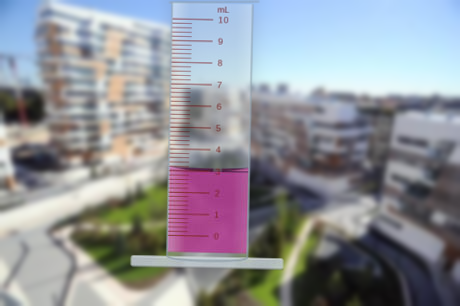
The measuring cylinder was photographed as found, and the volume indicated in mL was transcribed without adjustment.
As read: 3 mL
